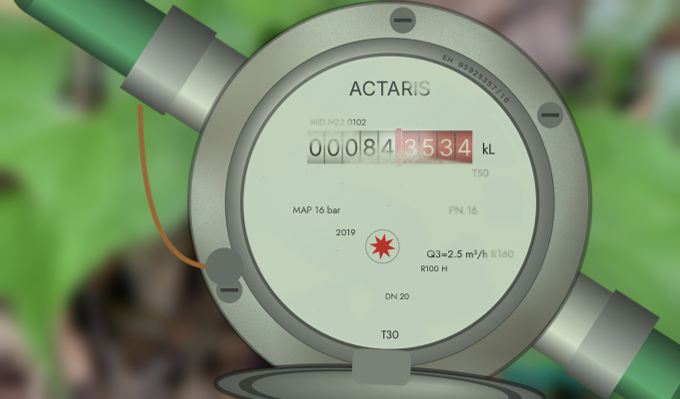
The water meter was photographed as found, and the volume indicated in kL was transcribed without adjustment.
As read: 84.3534 kL
